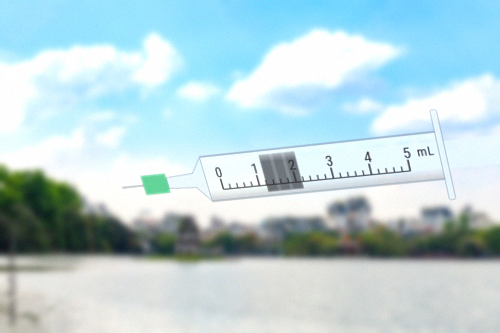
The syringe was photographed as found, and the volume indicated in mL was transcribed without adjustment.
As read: 1.2 mL
